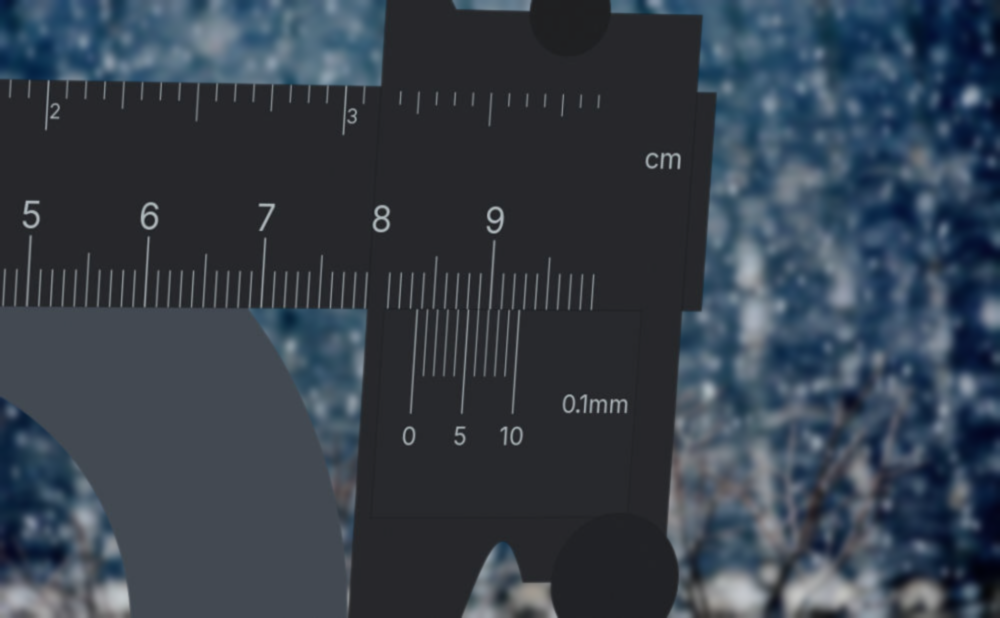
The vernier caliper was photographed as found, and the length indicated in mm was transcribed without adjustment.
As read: 83.6 mm
